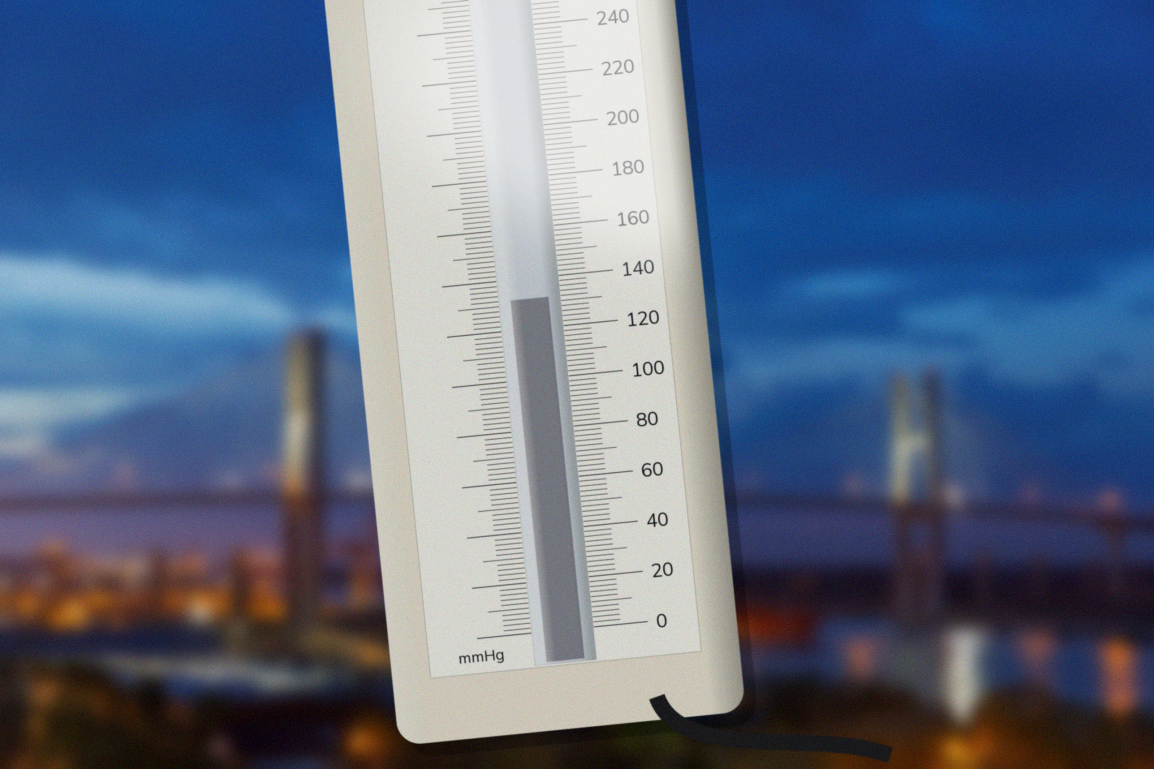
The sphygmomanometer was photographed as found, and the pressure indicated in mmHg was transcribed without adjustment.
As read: 132 mmHg
